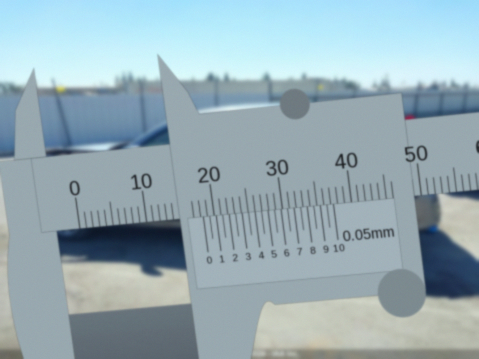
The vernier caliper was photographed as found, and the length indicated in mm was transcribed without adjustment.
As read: 18.4 mm
